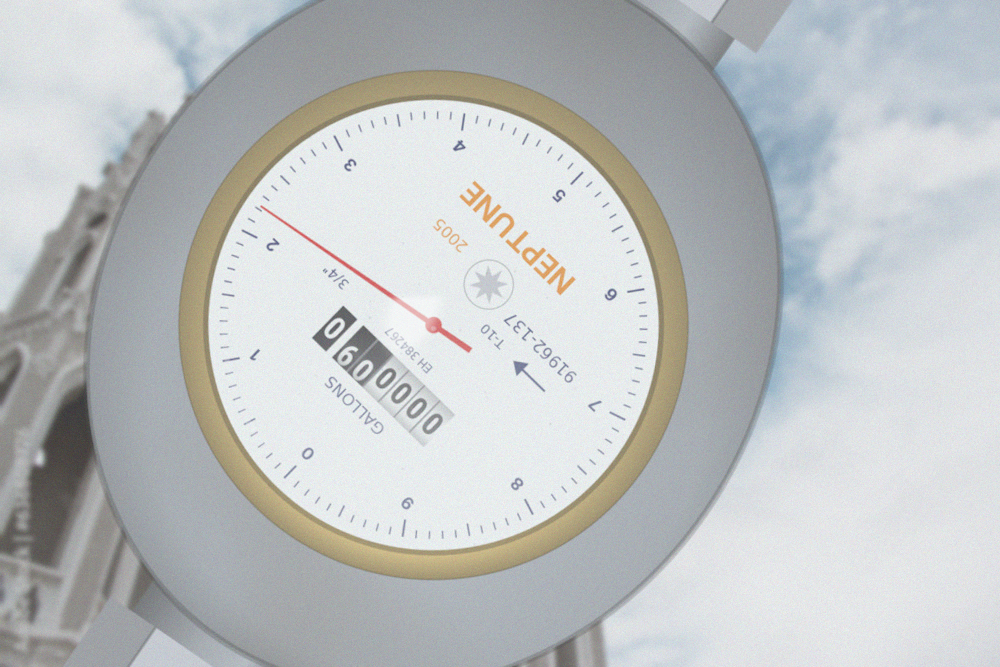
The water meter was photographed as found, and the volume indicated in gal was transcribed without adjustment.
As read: 92.2 gal
